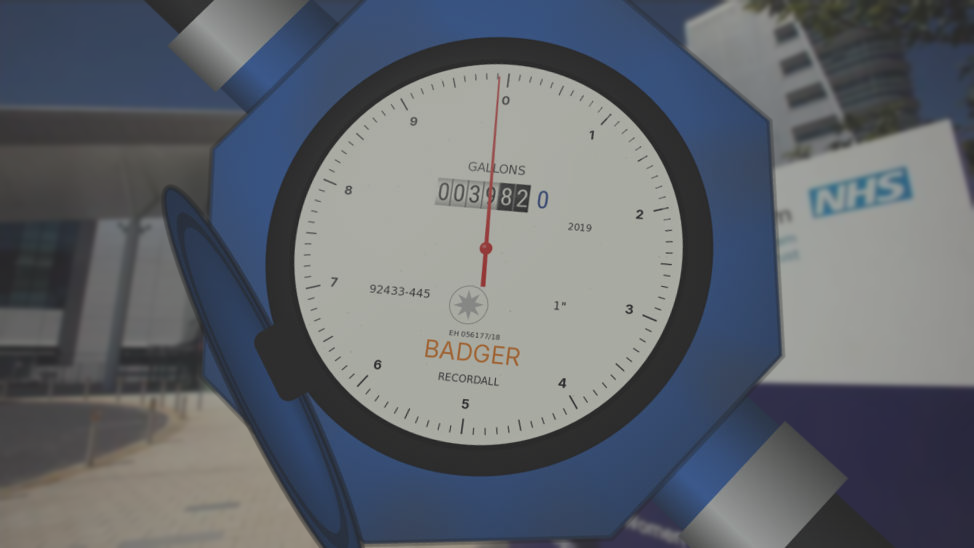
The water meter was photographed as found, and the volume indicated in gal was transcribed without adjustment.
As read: 39819.9 gal
